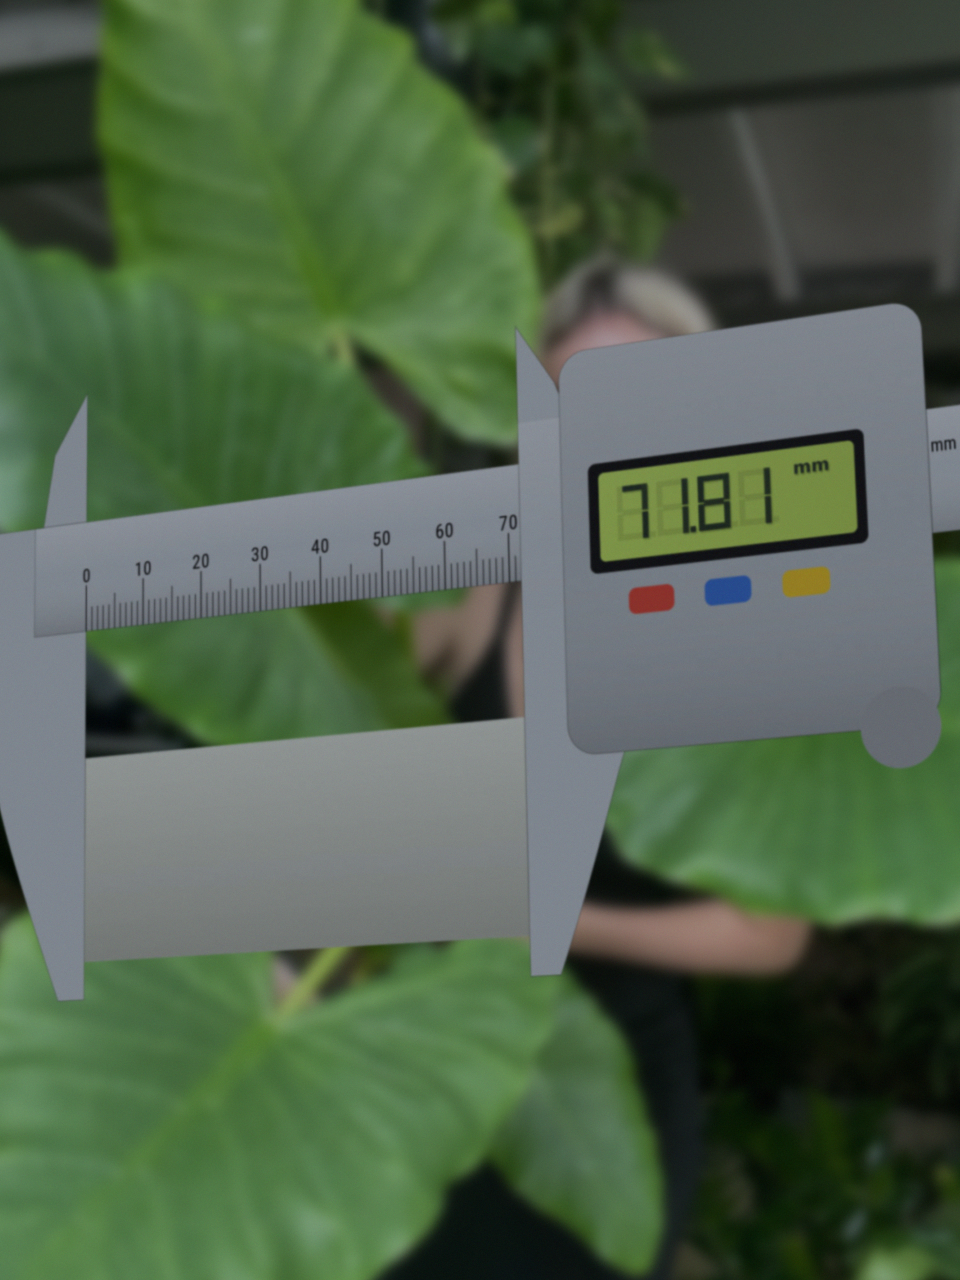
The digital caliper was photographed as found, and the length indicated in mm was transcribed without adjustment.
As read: 71.81 mm
